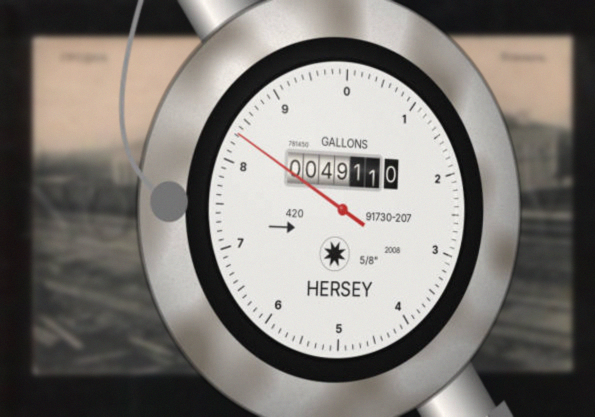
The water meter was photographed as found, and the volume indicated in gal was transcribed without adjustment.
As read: 49108.3 gal
